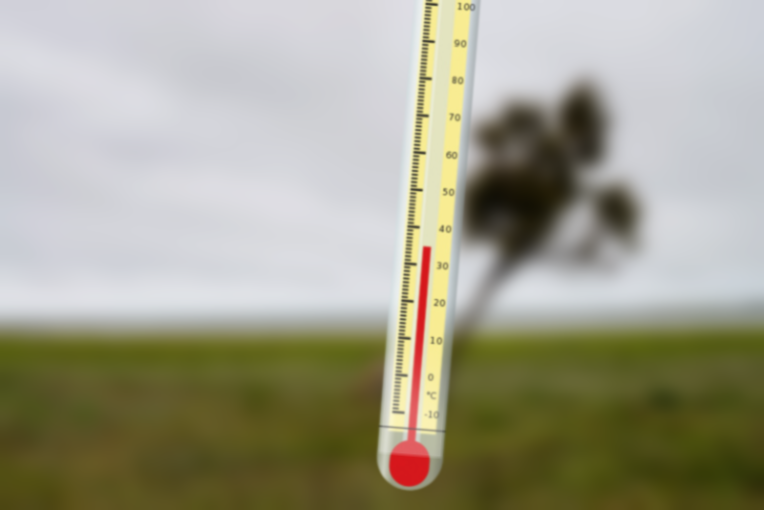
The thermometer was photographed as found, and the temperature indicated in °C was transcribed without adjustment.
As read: 35 °C
